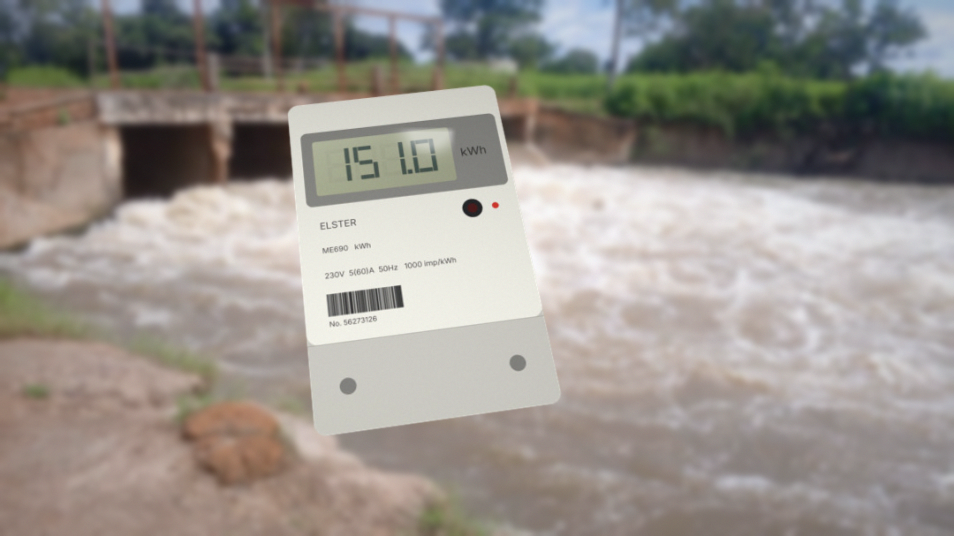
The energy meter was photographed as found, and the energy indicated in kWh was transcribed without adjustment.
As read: 151.0 kWh
